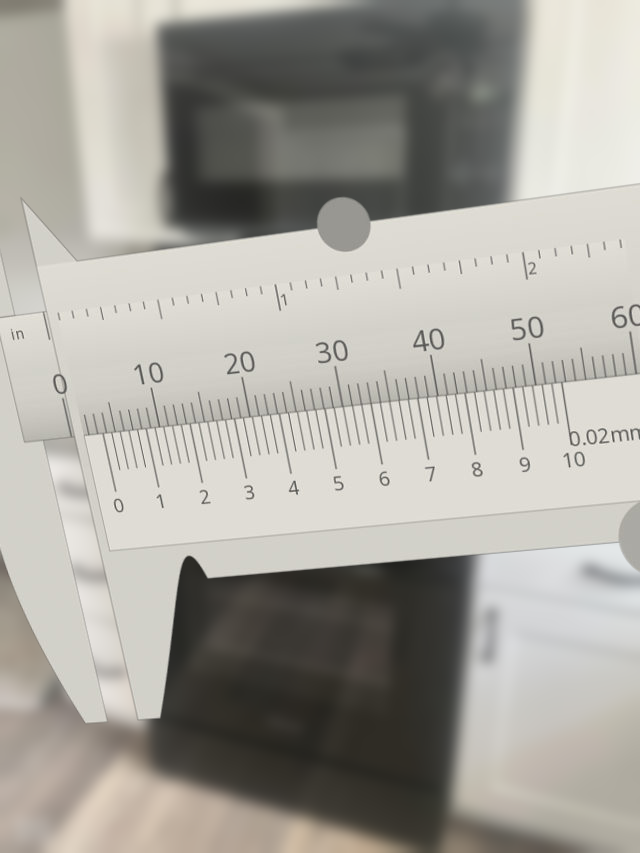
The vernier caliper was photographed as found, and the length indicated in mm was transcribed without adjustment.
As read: 3.6 mm
